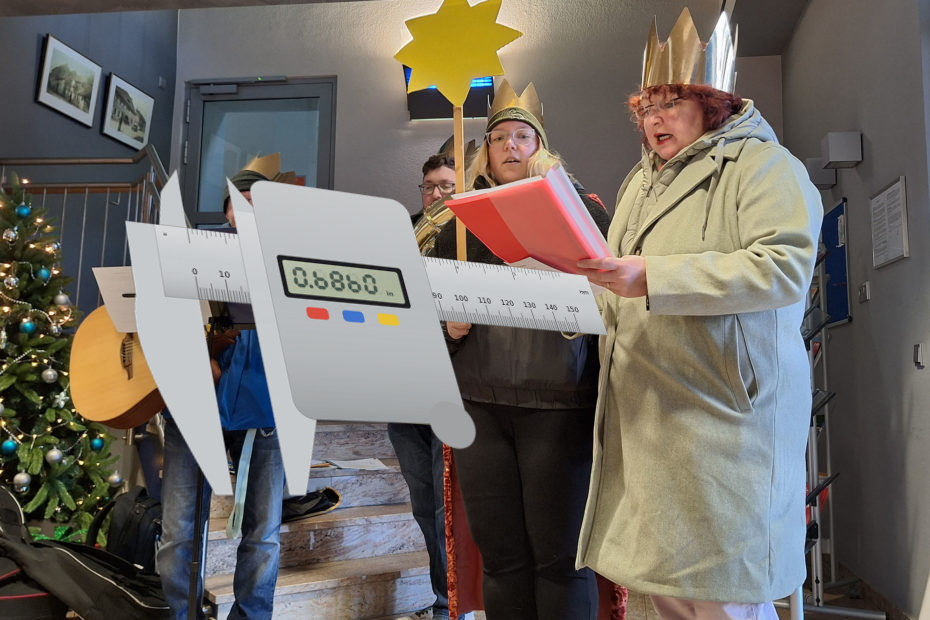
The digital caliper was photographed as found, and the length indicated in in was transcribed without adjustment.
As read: 0.6860 in
